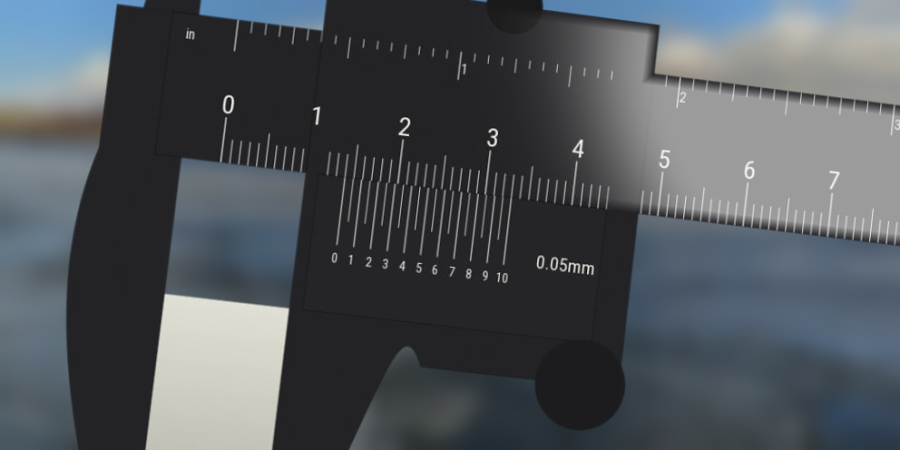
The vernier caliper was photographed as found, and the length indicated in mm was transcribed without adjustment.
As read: 14.0 mm
